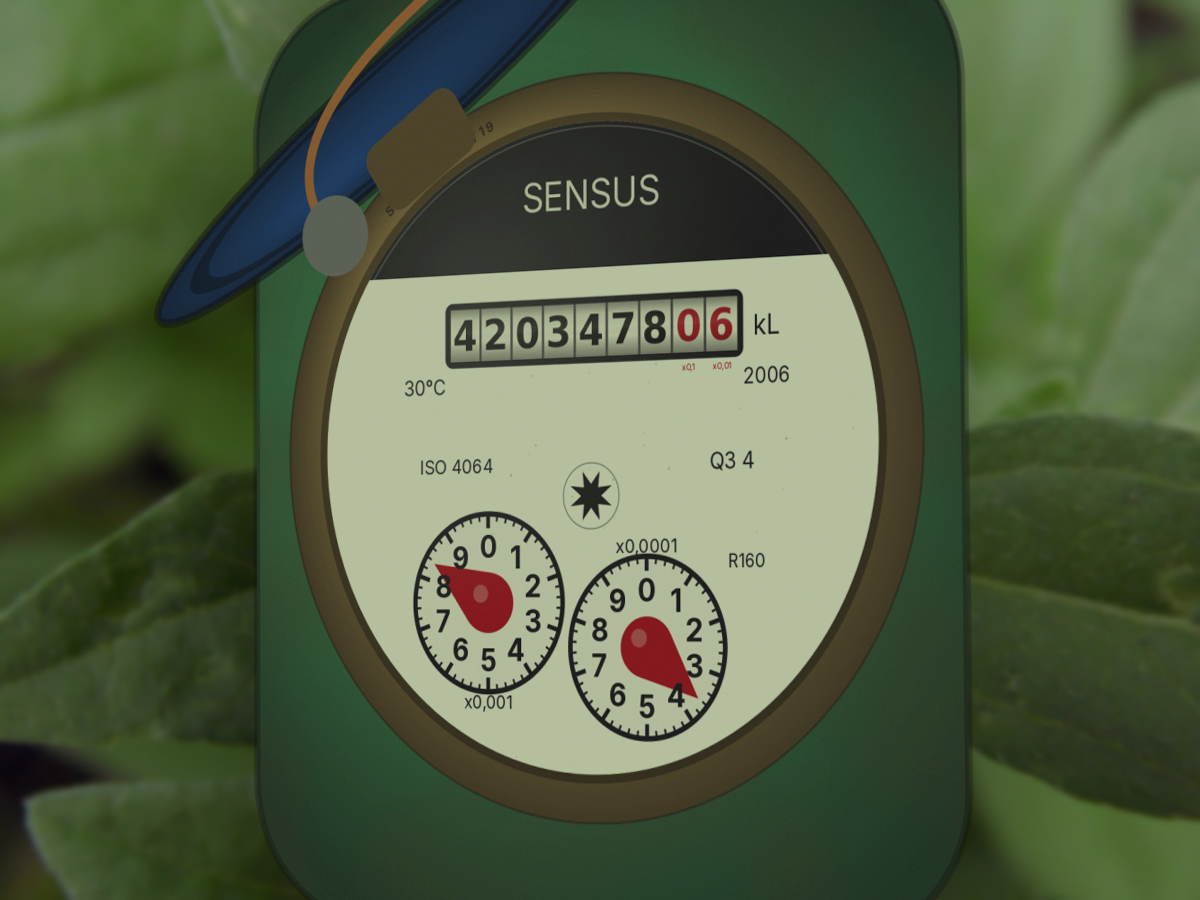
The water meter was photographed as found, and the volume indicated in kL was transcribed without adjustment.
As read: 4203478.0683 kL
